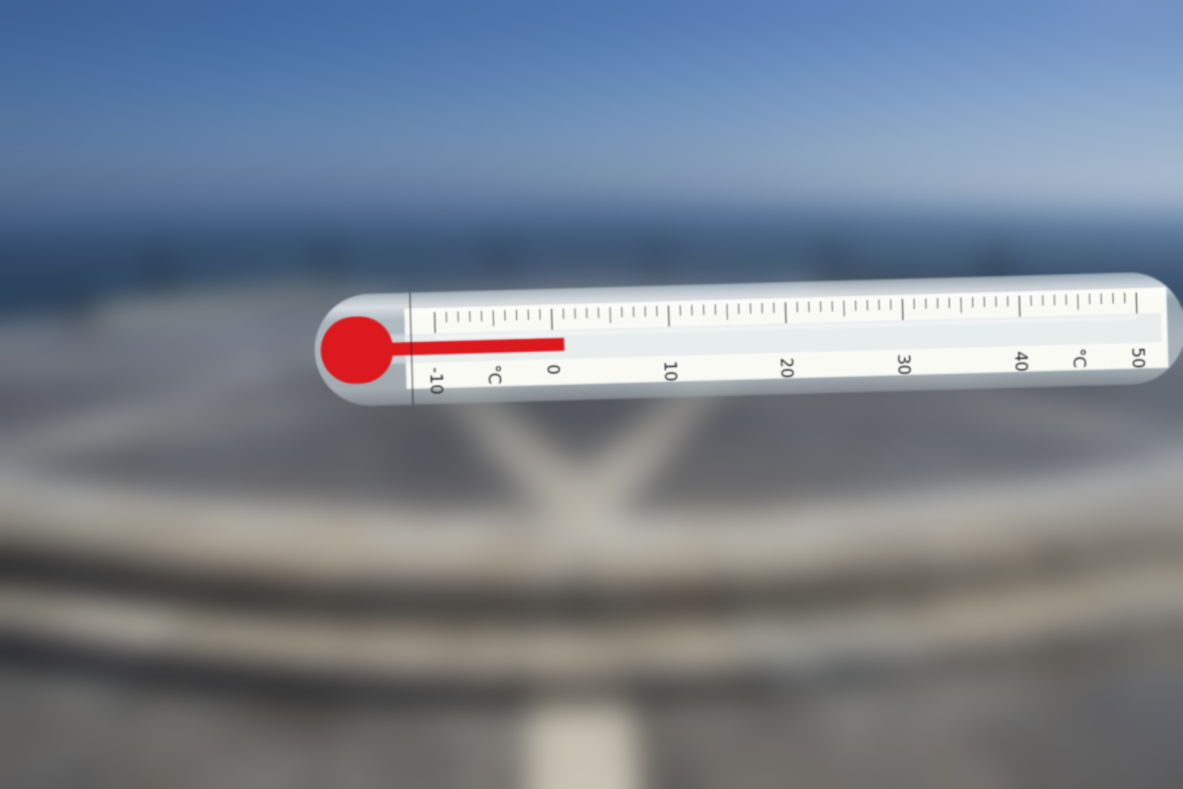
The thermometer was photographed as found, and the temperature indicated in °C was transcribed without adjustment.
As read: 1 °C
